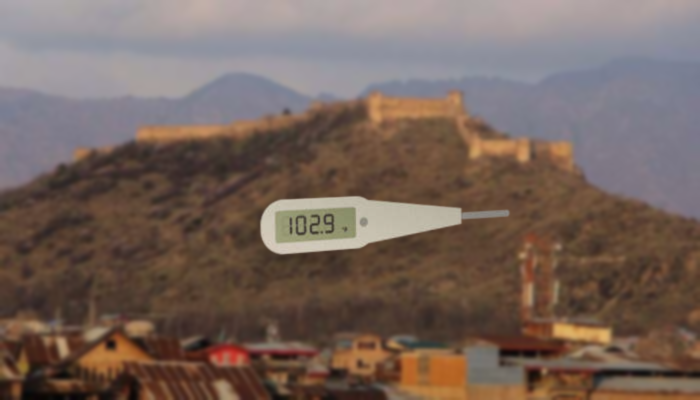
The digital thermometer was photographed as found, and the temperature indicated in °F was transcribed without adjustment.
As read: 102.9 °F
